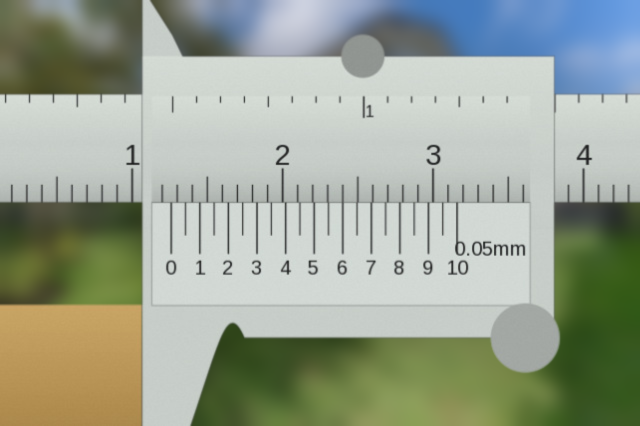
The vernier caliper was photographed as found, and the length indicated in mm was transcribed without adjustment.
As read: 12.6 mm
